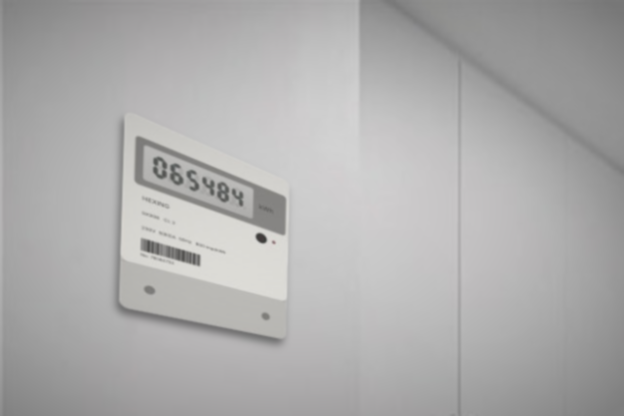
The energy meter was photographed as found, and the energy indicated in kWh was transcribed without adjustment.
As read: 65484 kWh
